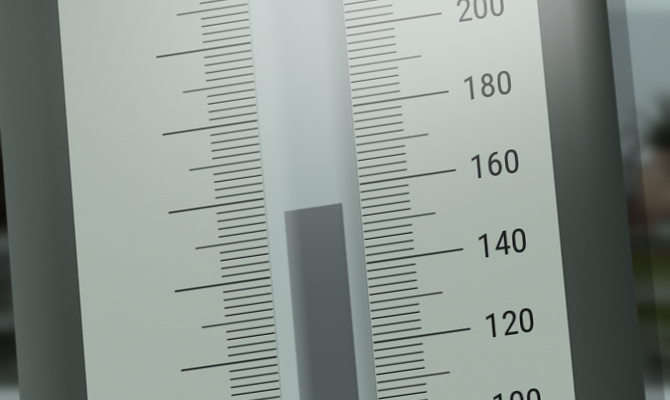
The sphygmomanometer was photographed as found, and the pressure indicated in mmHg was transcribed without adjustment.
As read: 156 mmHg
